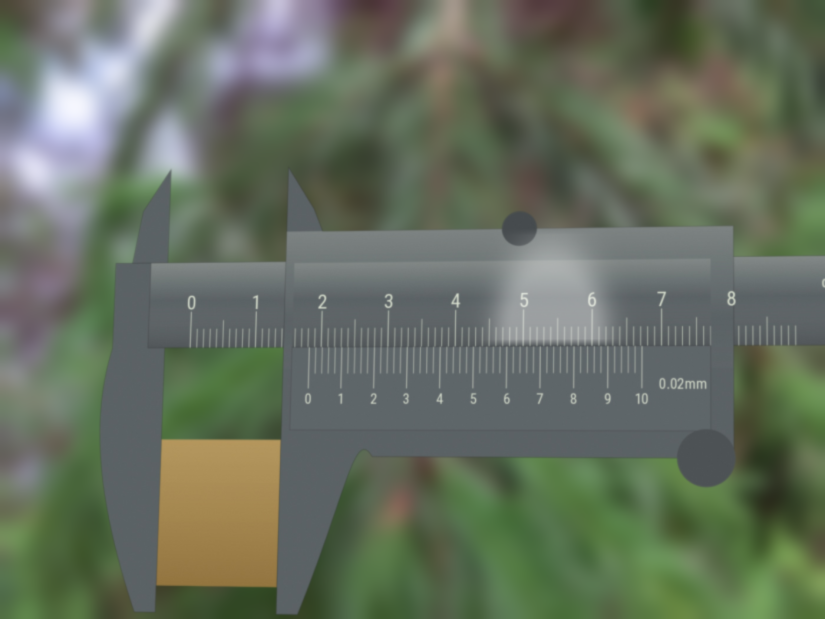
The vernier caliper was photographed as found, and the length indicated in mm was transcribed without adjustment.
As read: 18.2 mm
